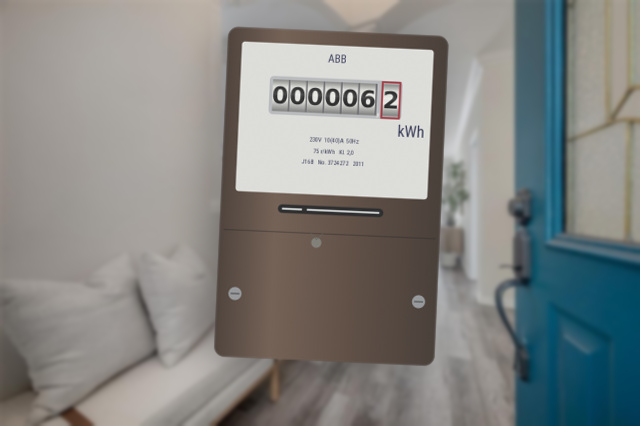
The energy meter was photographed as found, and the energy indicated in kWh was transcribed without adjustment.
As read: 6.2 kWh
